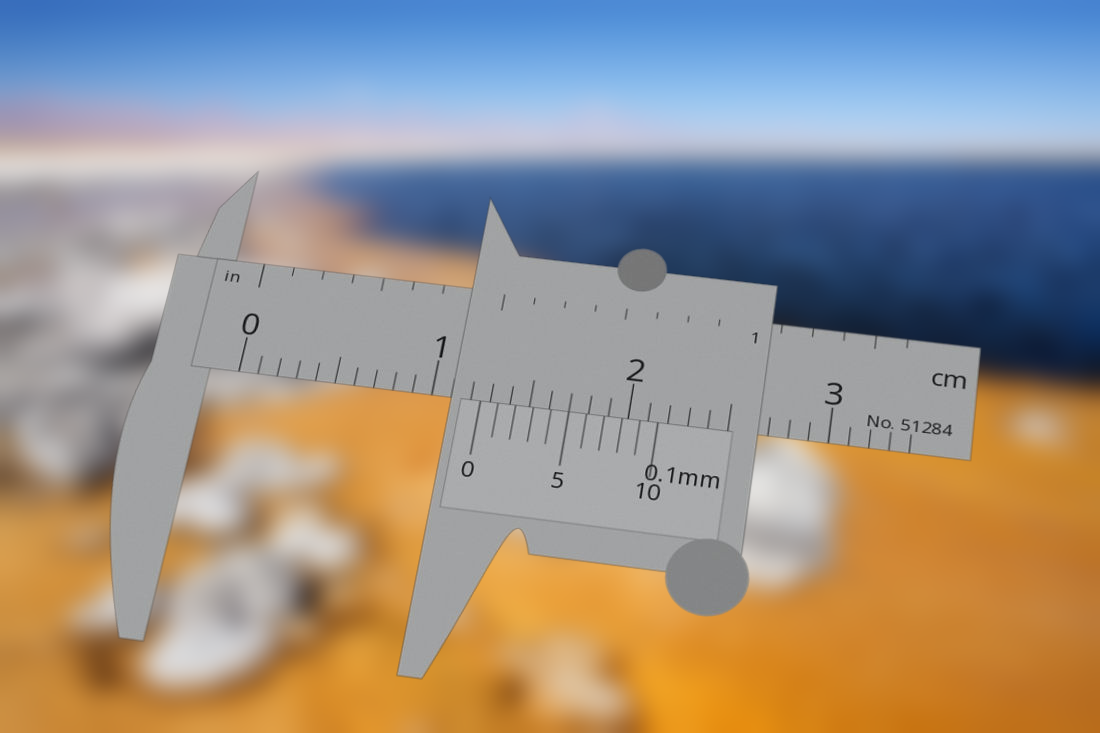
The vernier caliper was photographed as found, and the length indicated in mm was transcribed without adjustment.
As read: 12.5 mm
